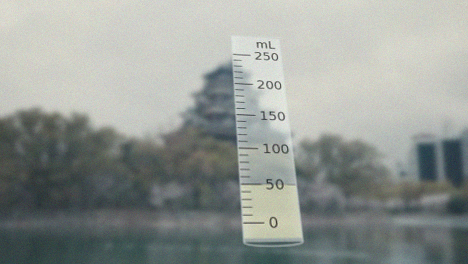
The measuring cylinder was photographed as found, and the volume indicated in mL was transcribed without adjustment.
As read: 50 mL
